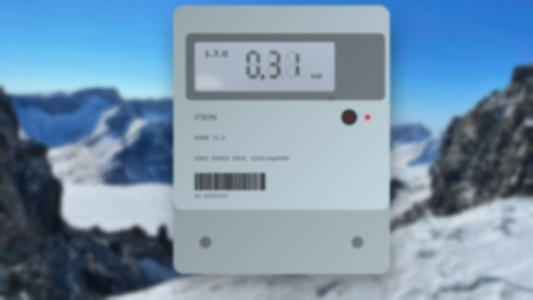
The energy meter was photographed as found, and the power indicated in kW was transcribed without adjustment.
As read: 0.31 kW
